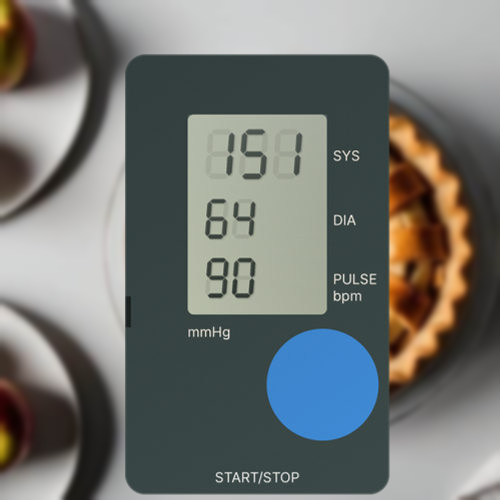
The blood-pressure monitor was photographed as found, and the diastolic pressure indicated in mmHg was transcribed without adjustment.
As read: 64 mmHg
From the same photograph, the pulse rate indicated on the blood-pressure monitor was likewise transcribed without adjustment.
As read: 90 bpm
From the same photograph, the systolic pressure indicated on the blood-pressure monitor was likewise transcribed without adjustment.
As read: 151 mmHg
